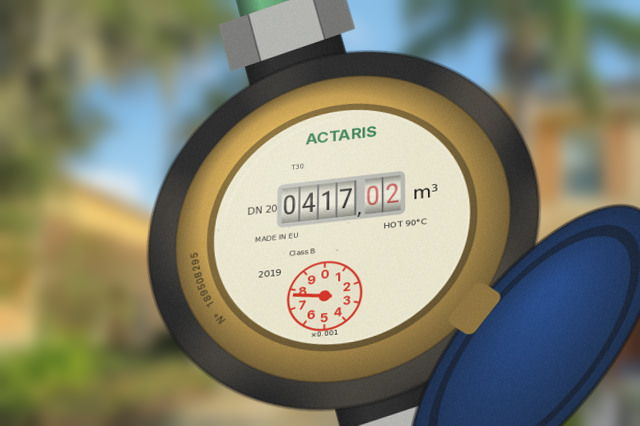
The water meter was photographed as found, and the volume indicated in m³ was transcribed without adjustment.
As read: 417.027 m³
